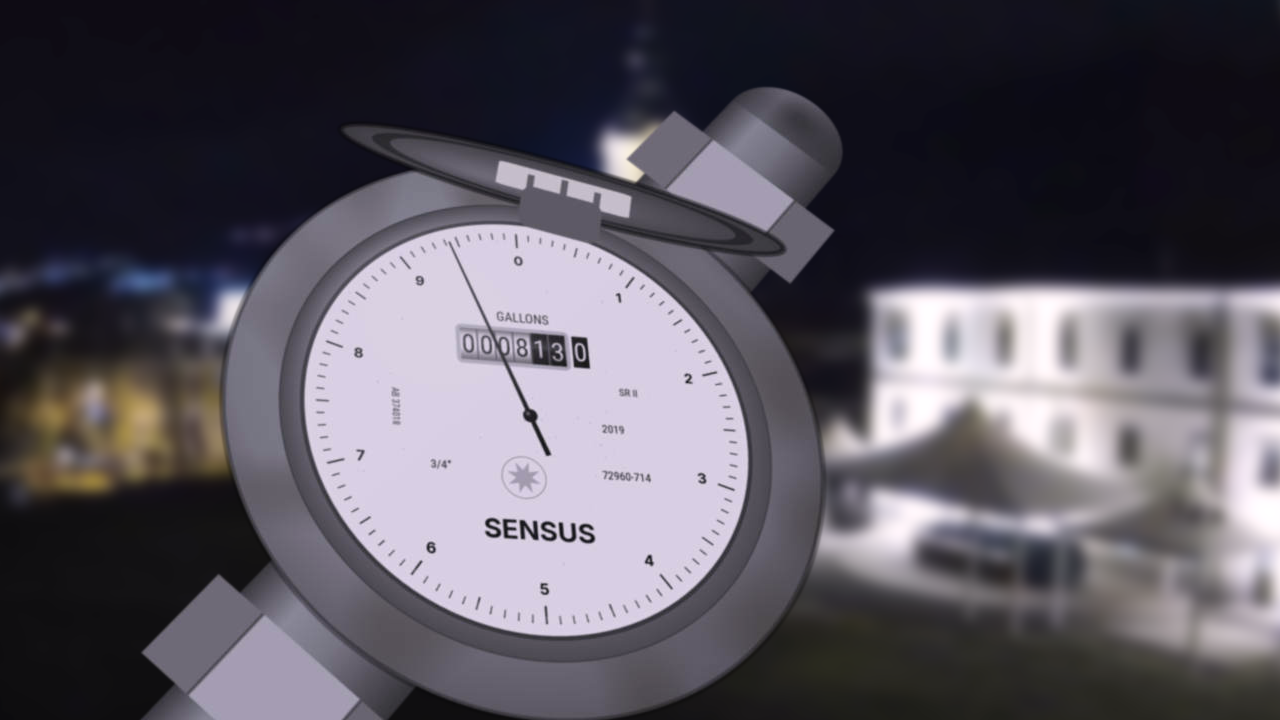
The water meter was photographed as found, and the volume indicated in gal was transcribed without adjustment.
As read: 8129.4 gal
